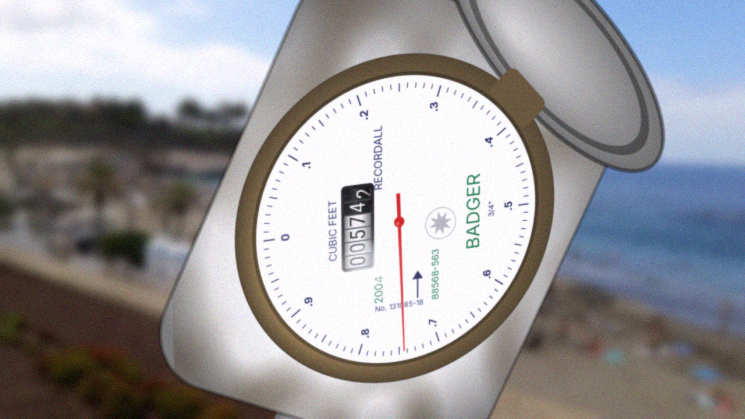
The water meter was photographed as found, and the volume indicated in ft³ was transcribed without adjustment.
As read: 5741.74 ft³
